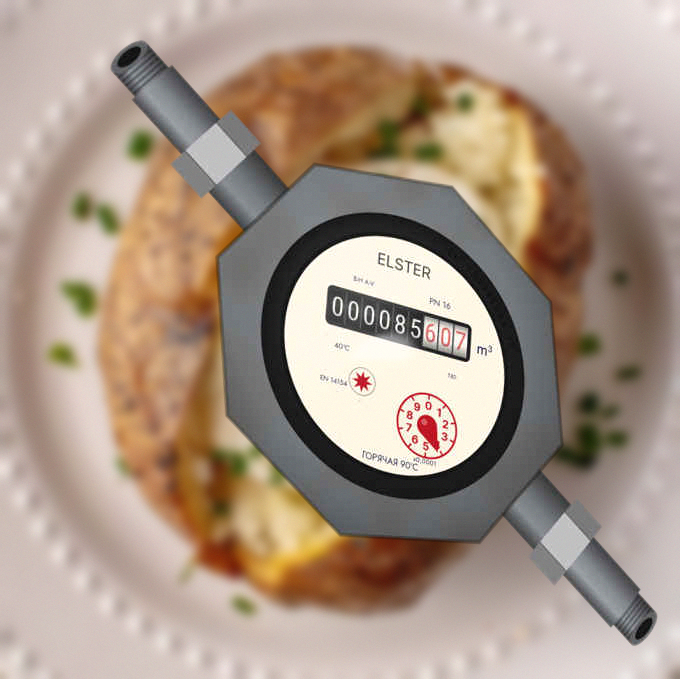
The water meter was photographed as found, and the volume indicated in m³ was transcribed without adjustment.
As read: 85.6074 m³
